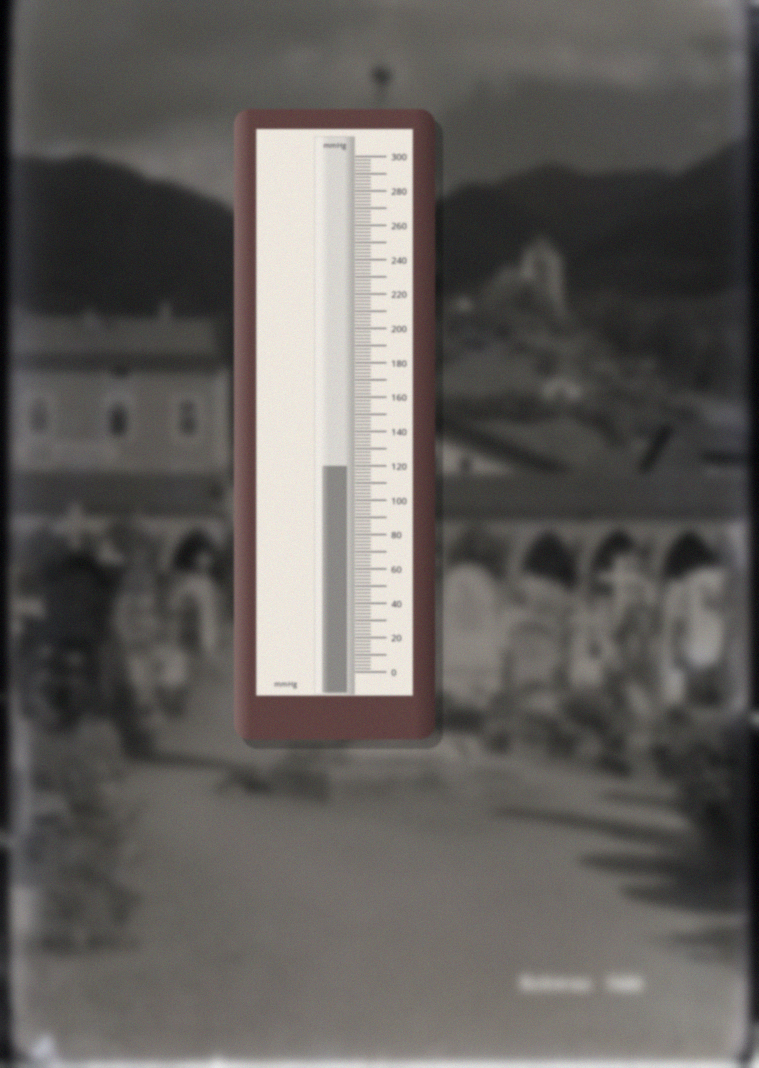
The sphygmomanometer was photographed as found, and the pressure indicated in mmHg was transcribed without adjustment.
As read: 120 mmHg
